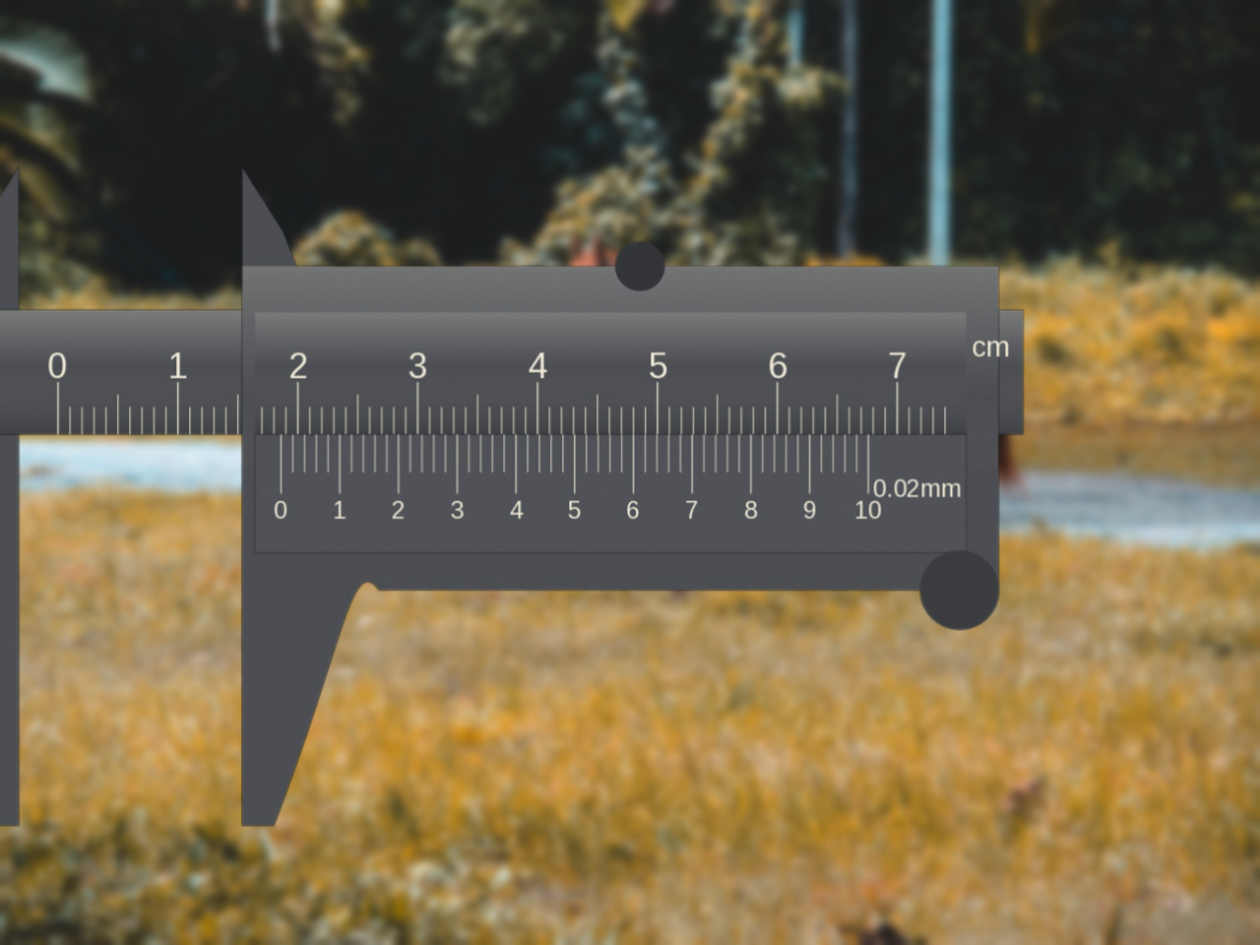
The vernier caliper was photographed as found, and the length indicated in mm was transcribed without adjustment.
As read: 18.6 mm
